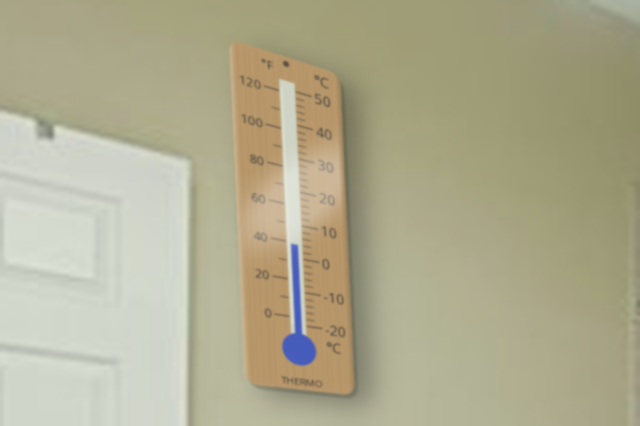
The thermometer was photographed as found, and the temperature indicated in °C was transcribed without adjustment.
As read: 4 °C
